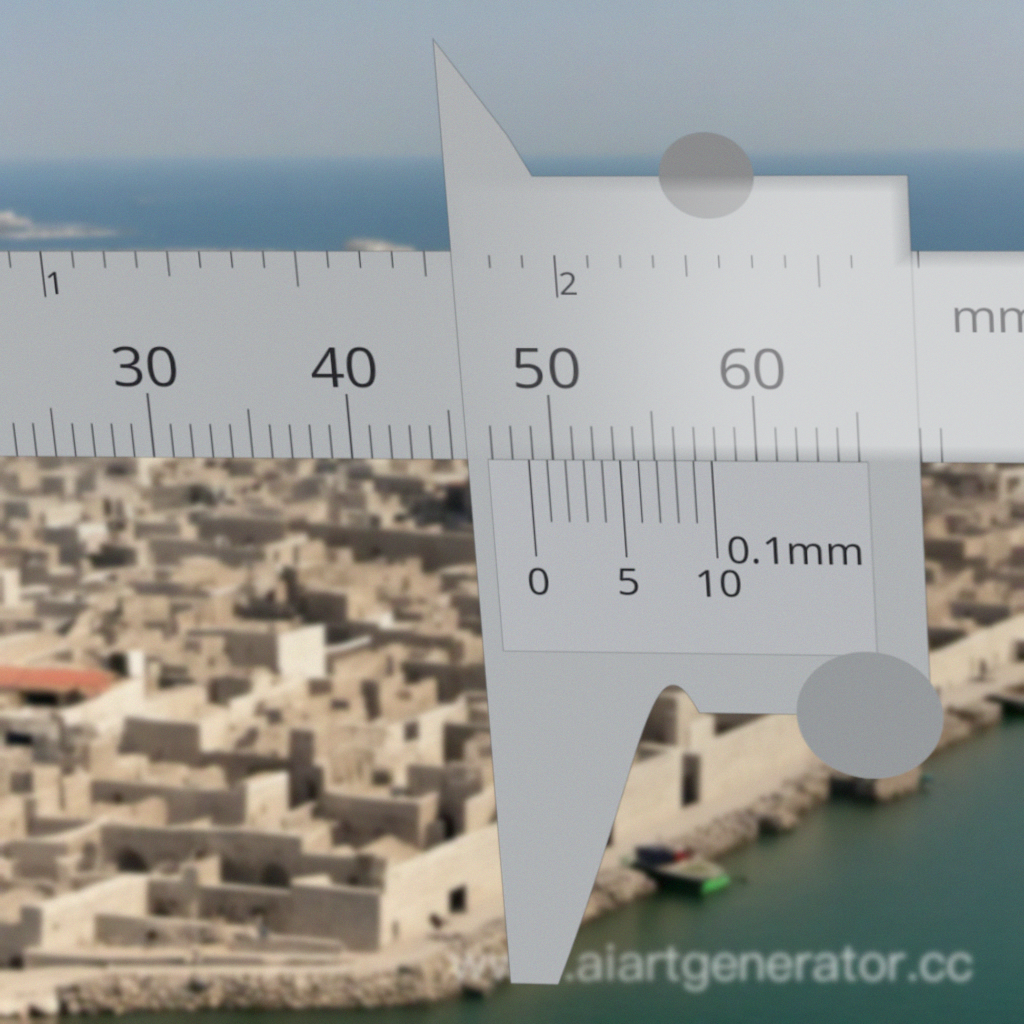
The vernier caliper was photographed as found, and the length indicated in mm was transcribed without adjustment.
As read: 48.8 mm
